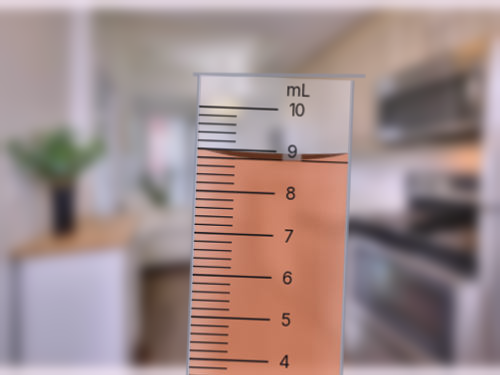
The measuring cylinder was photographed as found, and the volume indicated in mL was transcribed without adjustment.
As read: 8.8 mL
